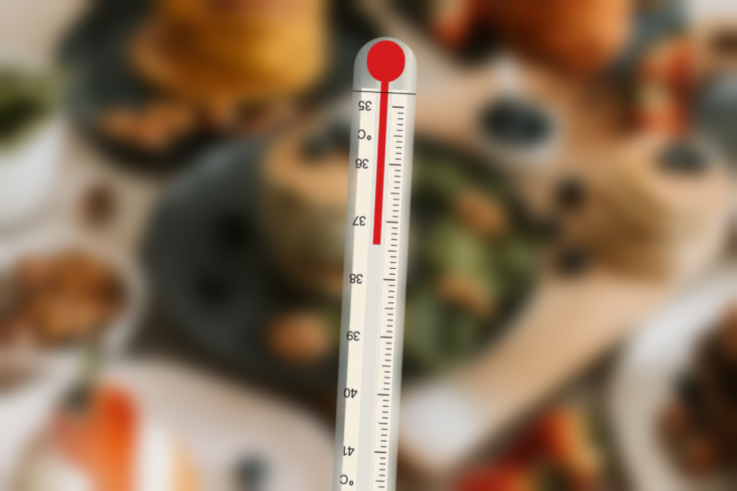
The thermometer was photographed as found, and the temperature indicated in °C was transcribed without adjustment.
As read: 37.4 °C
